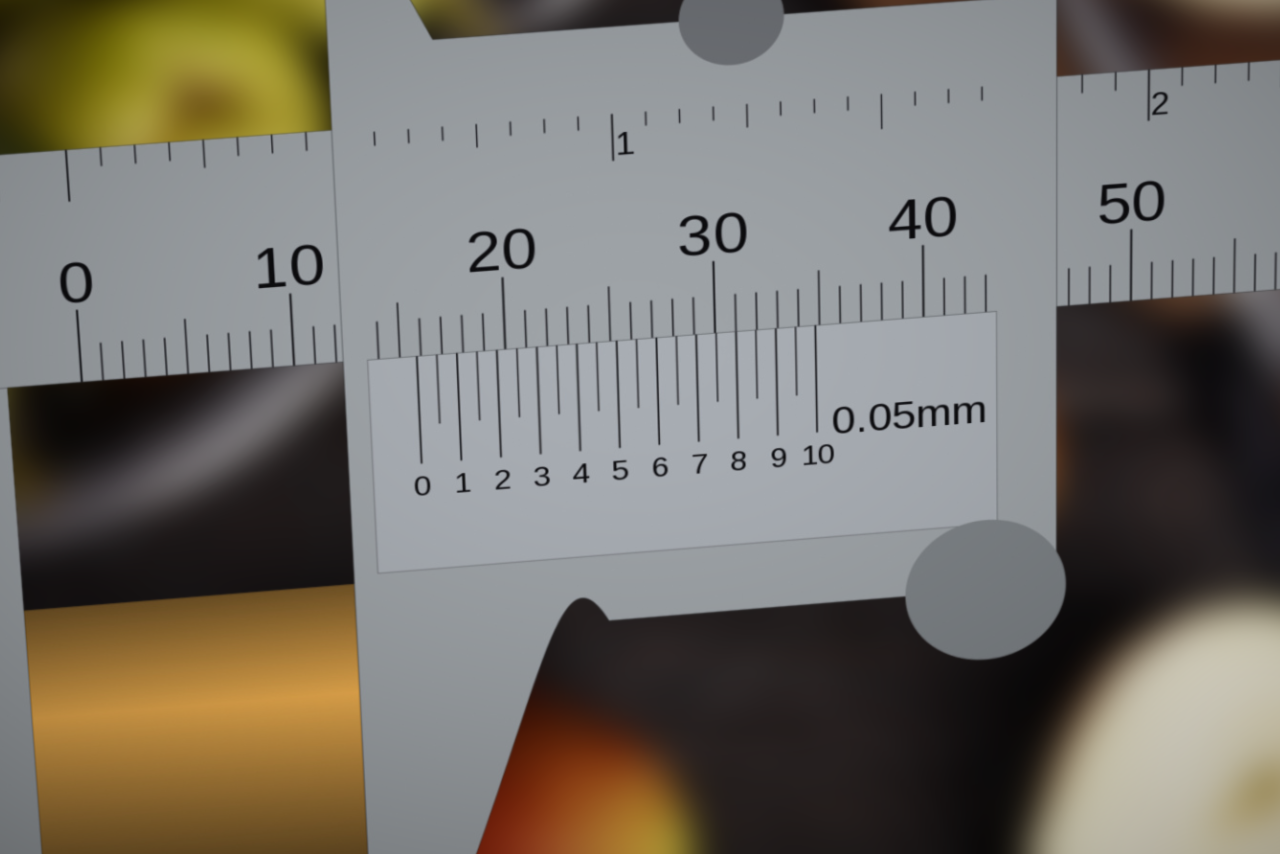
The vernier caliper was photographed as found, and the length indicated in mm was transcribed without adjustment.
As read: 15.8 mm
